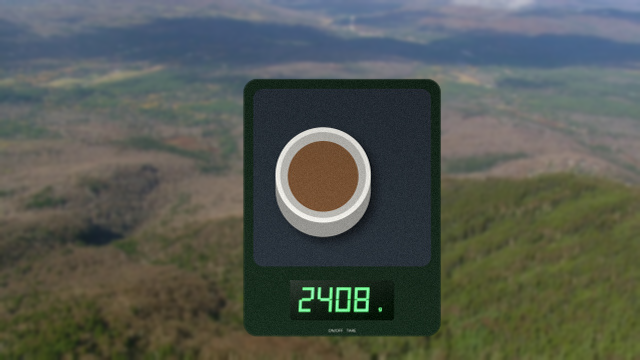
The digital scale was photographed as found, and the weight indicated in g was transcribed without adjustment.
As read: 2408 g
